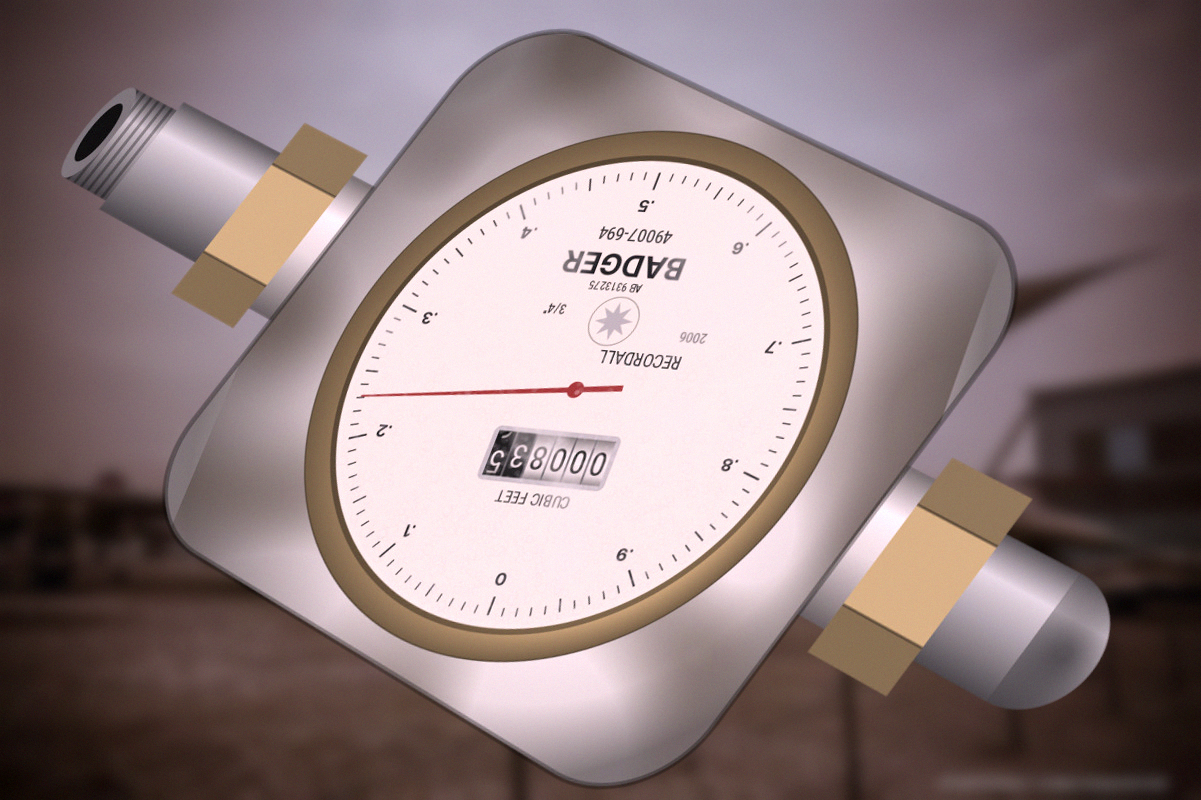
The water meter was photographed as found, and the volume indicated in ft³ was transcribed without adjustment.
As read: 835.23 ft³
